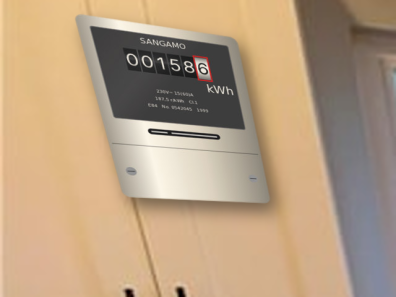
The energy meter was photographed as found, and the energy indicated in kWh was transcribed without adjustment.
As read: 158.6 kWh
